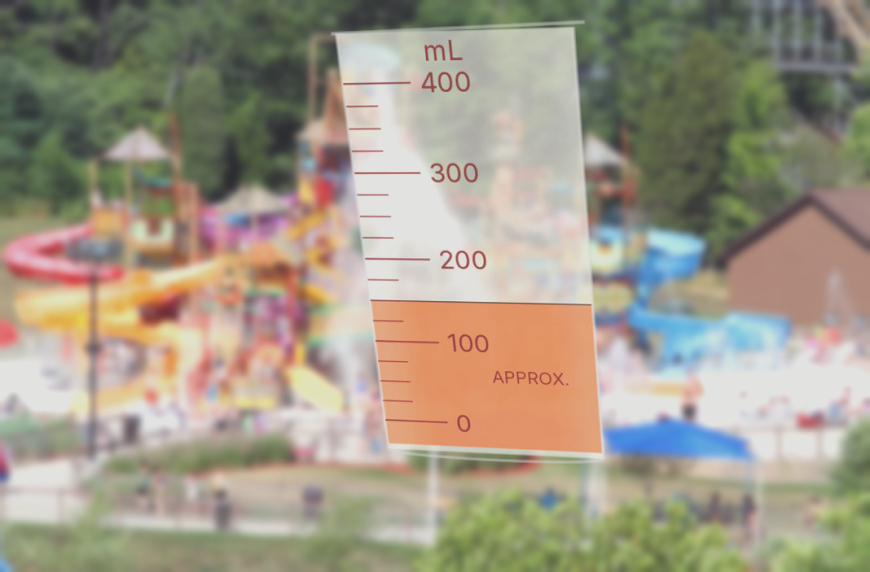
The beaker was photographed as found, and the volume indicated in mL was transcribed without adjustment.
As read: 150 mL
